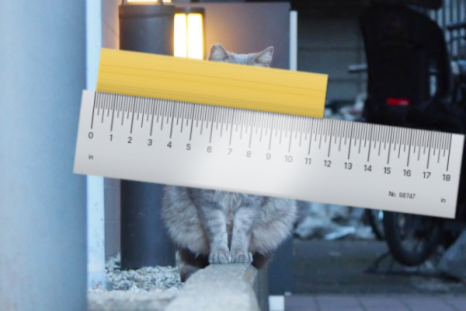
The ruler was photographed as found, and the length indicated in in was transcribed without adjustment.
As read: 11.5 in
